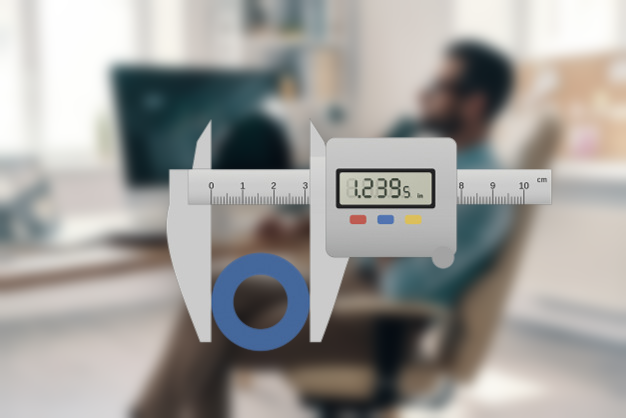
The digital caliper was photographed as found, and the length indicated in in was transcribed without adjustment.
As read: 1.2395 in
